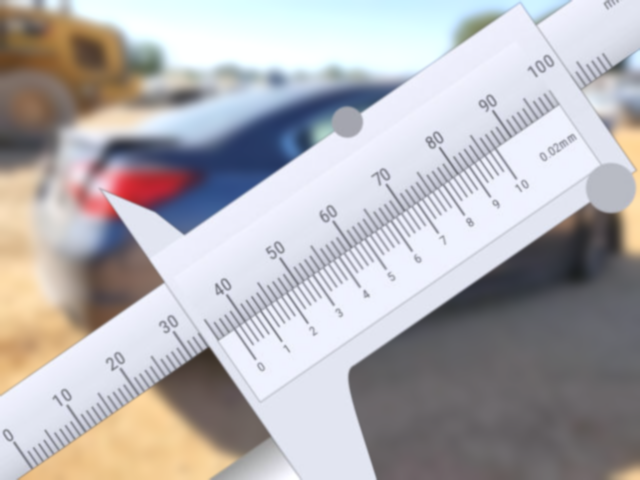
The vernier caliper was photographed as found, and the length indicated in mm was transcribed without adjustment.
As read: 38.0 mm
